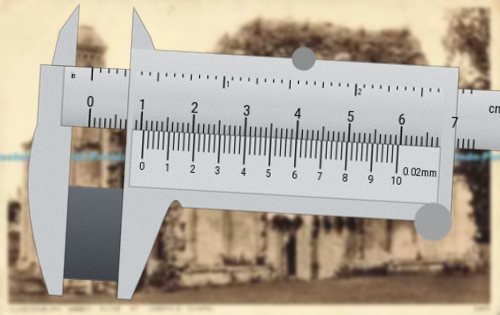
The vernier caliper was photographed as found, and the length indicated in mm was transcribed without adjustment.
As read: 10.5 mm
